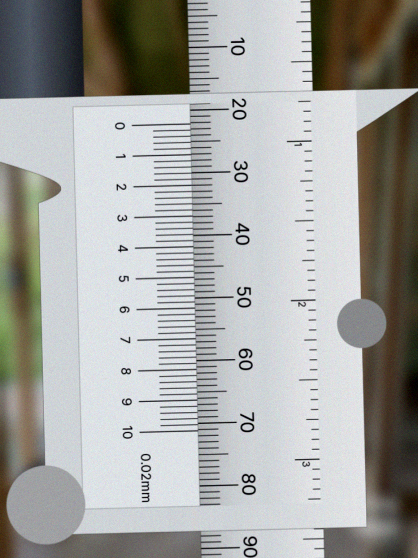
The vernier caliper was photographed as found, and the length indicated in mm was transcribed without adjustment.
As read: 22.2 mm
